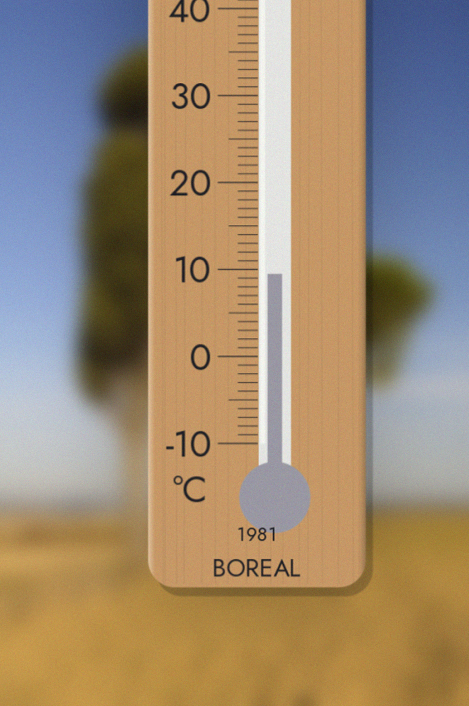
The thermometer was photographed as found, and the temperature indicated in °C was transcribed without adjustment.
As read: 9.5 °C
